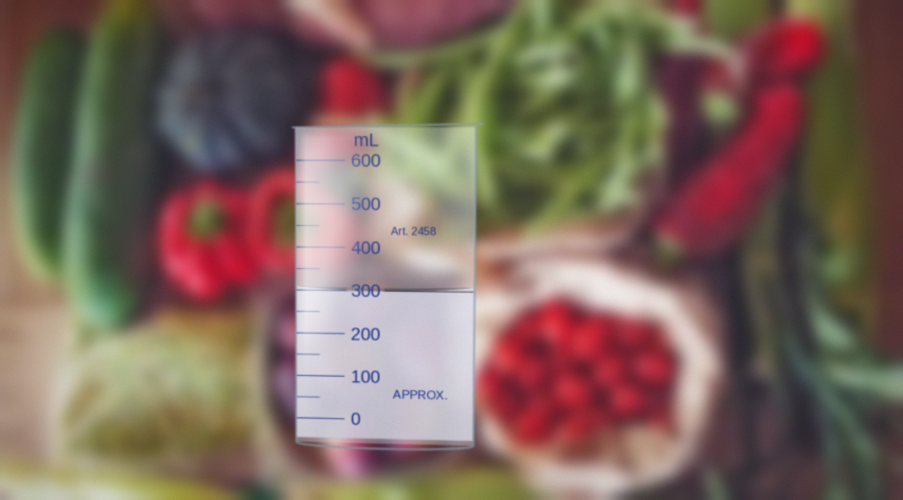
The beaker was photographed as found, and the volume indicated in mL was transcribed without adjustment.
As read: 300 mL
